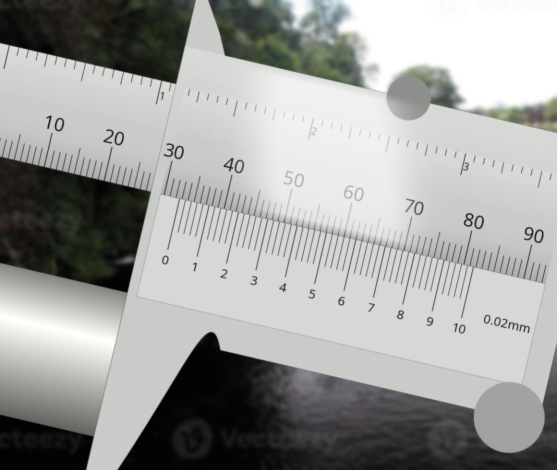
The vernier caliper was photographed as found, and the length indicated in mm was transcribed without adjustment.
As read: 32.6 mm
